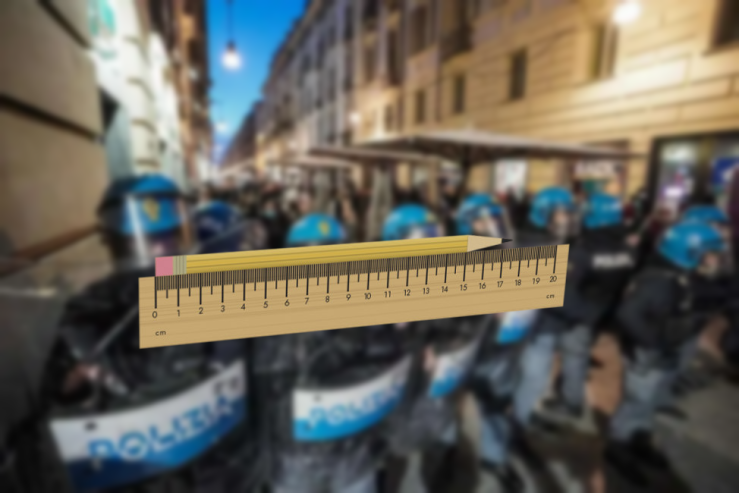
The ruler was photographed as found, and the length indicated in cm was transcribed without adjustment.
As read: 17.5 cm
